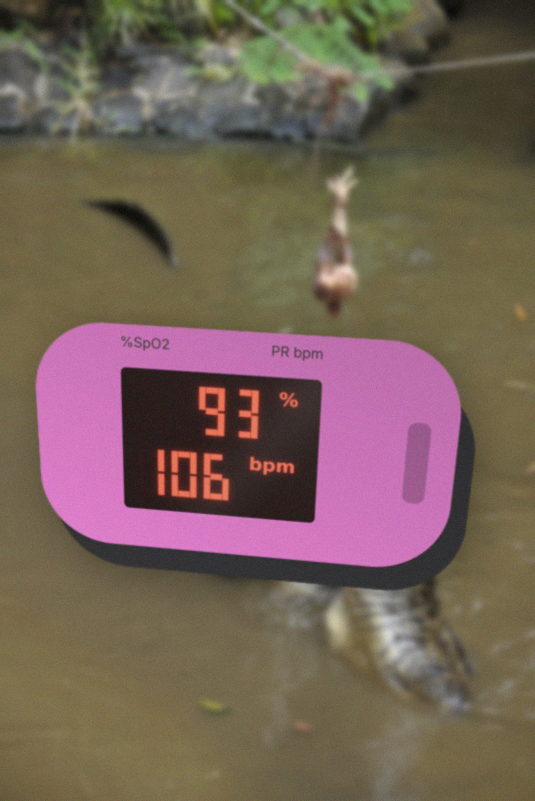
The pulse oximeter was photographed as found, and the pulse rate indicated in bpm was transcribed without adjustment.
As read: 106 bpm
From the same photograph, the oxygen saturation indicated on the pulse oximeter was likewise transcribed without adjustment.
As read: 93 %
